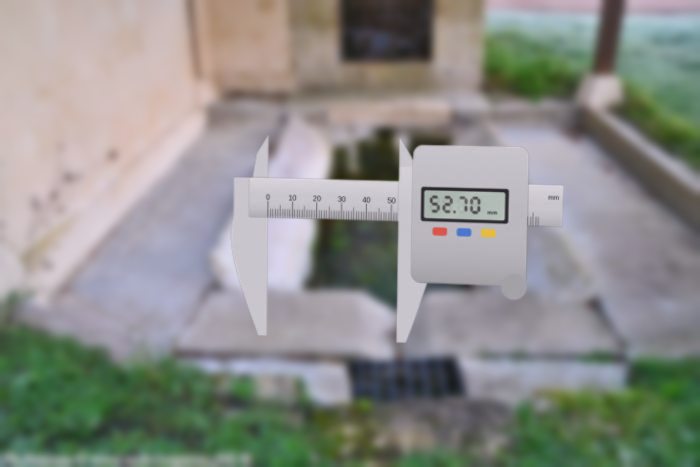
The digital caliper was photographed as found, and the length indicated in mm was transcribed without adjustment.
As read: 52.70 mm
